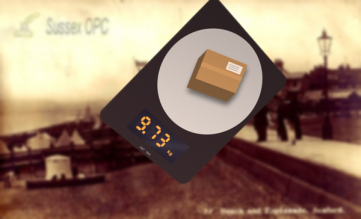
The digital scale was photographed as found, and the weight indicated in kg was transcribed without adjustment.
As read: 9.73 kg
